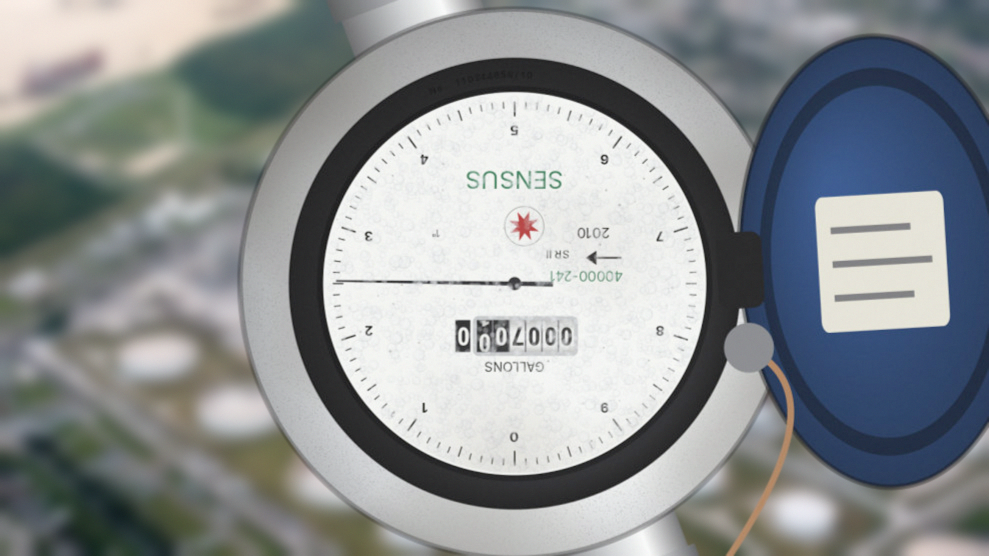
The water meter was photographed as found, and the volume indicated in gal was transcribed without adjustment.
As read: 7002.5 gal
